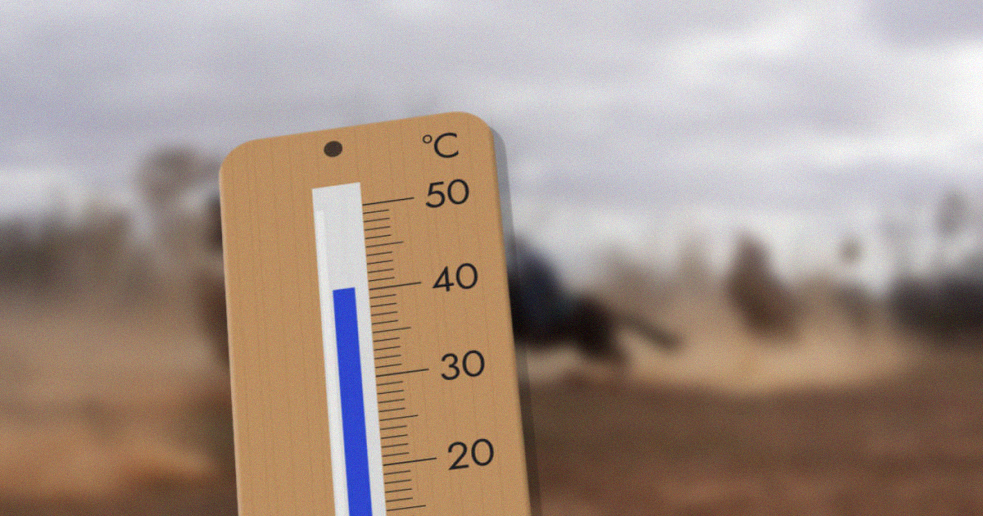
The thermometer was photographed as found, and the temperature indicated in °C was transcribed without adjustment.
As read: 40.5 °C
